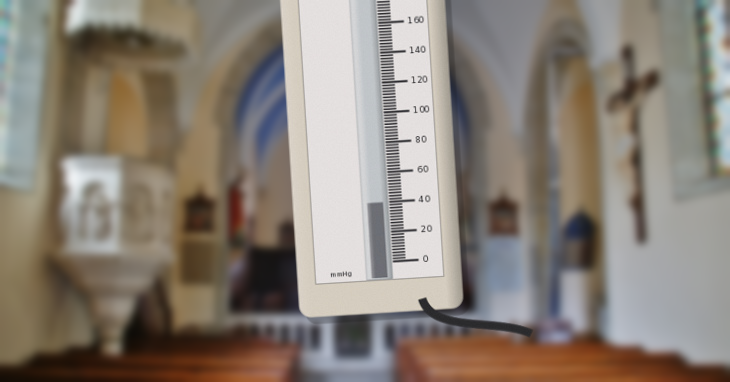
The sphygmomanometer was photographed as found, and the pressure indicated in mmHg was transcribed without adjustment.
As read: 40 mmHg
